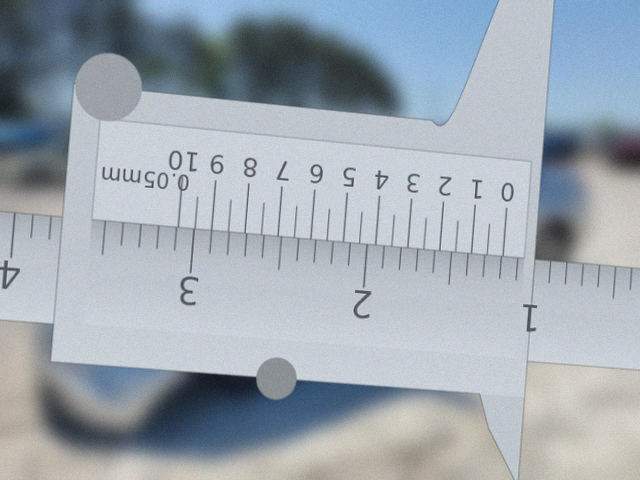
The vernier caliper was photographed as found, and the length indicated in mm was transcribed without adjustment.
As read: 11.9 mm
